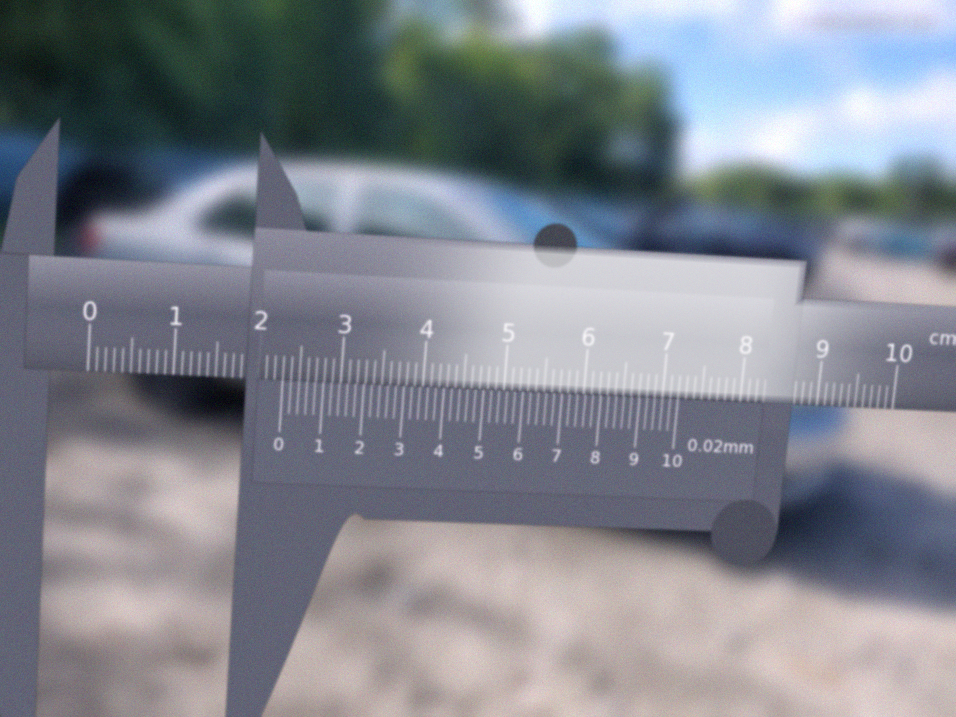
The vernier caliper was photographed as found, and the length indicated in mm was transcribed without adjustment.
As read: 23.0 mm
